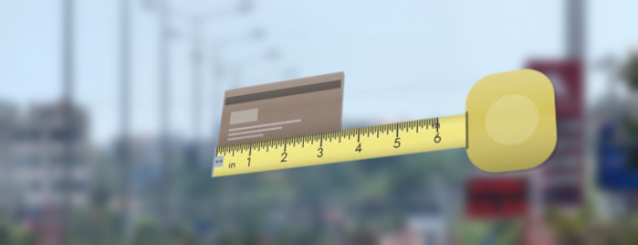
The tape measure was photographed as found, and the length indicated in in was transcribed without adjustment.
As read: 3.5 in
